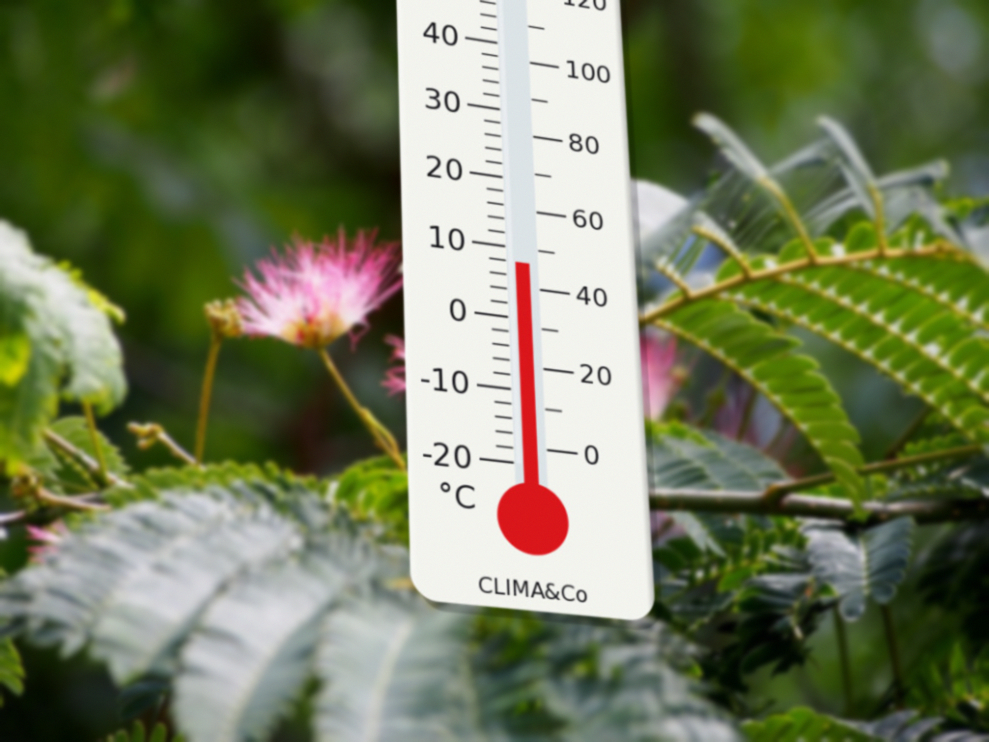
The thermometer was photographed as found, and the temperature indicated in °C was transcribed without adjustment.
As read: 8 °C
